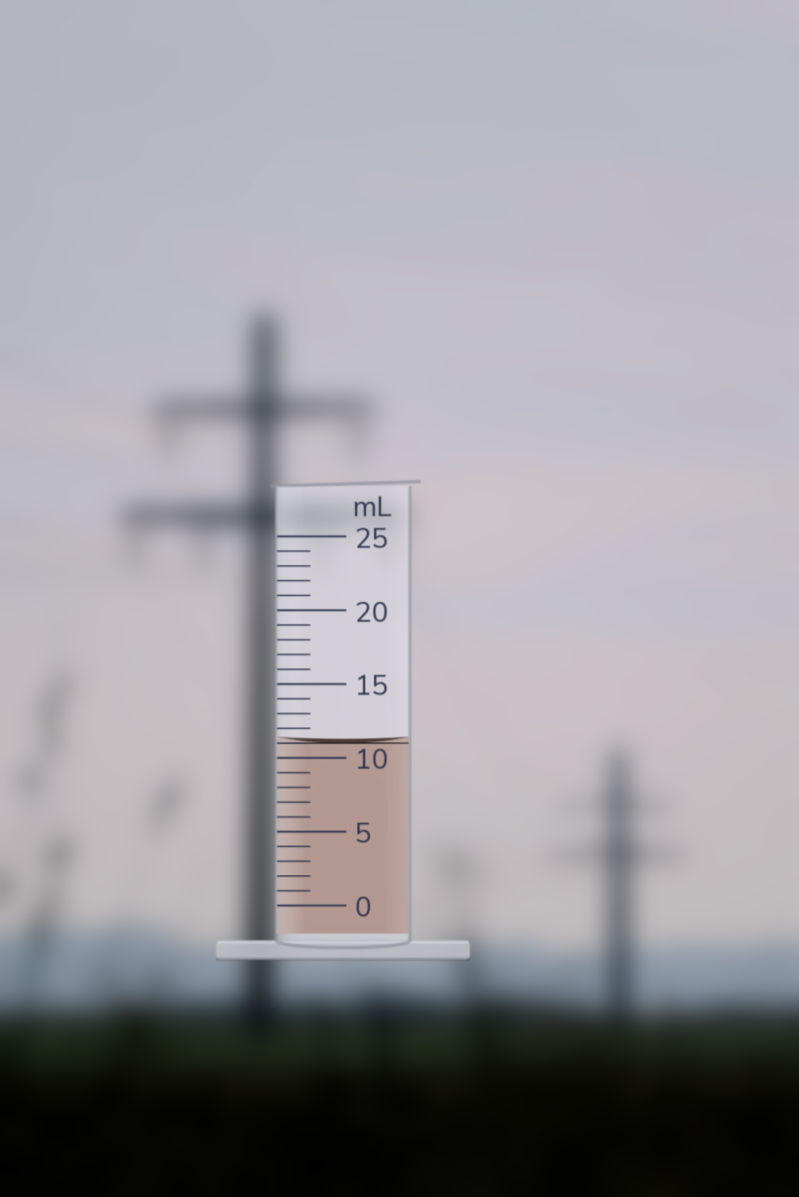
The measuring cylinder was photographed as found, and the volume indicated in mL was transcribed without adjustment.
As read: 11 mL
